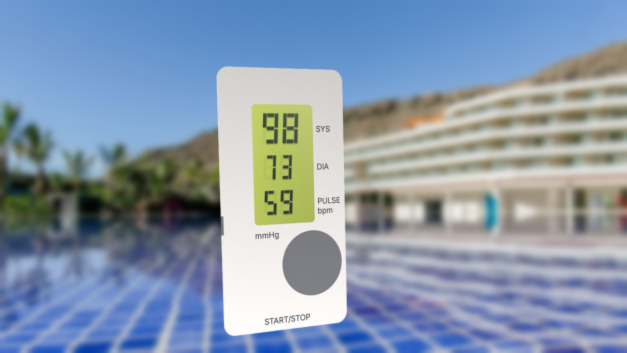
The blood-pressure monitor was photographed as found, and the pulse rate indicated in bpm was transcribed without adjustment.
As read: 59 bpm
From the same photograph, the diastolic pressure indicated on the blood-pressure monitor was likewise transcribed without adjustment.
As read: 73 mmHg
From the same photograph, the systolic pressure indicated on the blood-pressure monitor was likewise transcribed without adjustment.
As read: 98 mmHg
